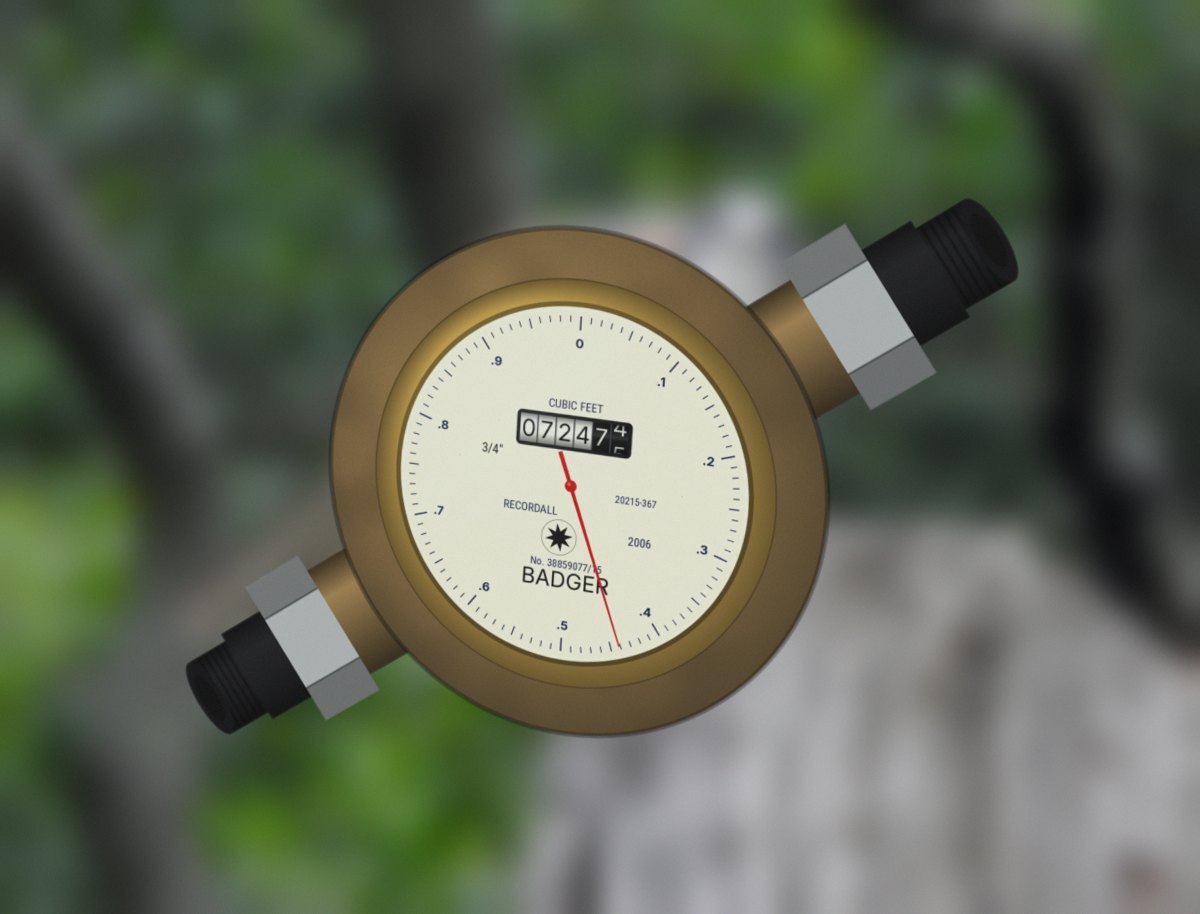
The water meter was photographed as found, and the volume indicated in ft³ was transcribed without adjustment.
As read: 72474.44 ft³
